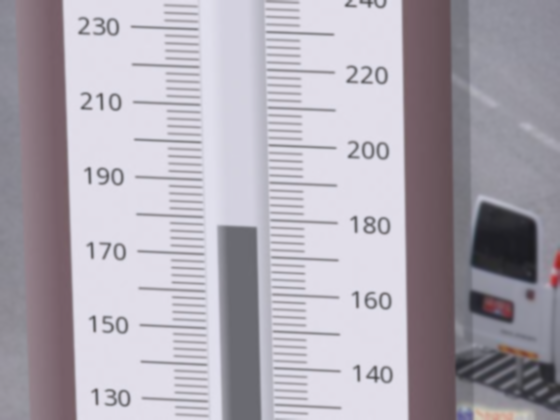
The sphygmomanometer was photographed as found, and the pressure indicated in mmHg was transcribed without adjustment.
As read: 178 mmHg
